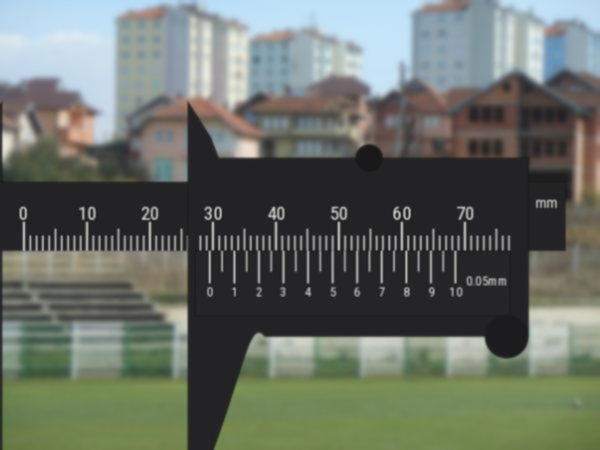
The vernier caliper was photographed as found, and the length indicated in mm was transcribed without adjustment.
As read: 29.5 mm
